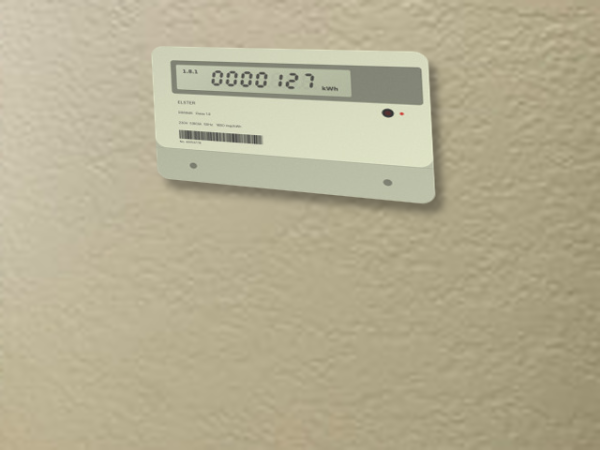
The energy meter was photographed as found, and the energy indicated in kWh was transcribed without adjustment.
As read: 127 kWh
